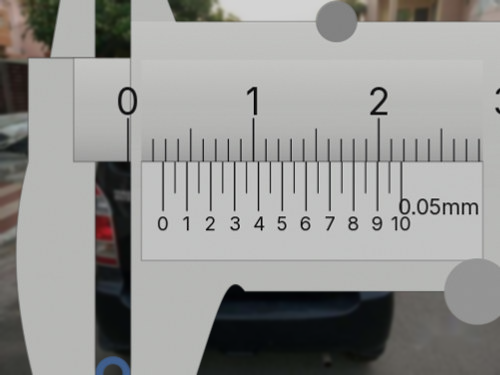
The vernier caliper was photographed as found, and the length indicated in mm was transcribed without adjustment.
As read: 2.8 mm
